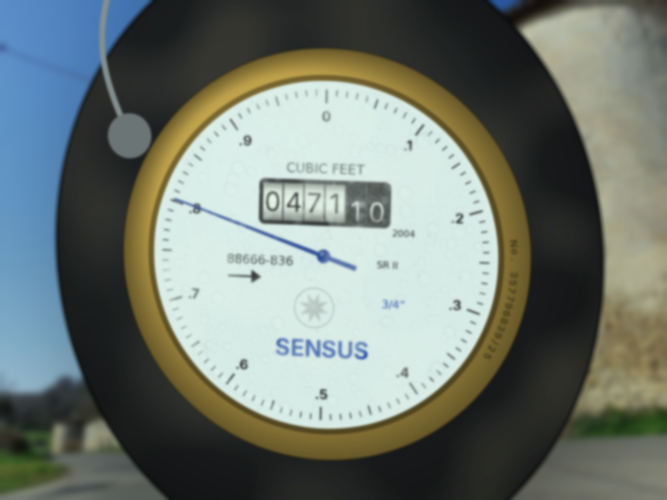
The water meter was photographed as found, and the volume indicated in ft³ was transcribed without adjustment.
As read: 47109.80 ft³
